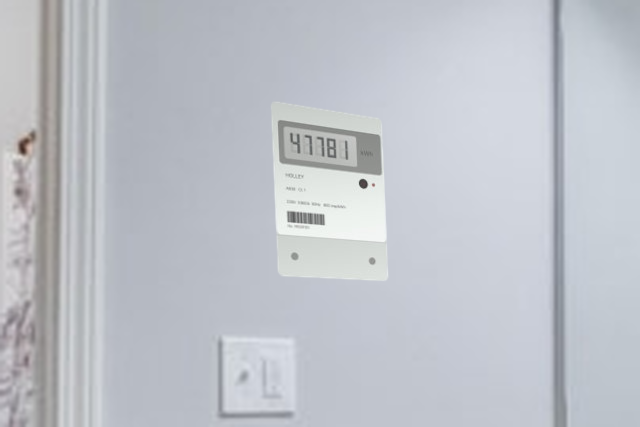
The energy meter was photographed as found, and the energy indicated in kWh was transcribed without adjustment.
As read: 47781 kWh
